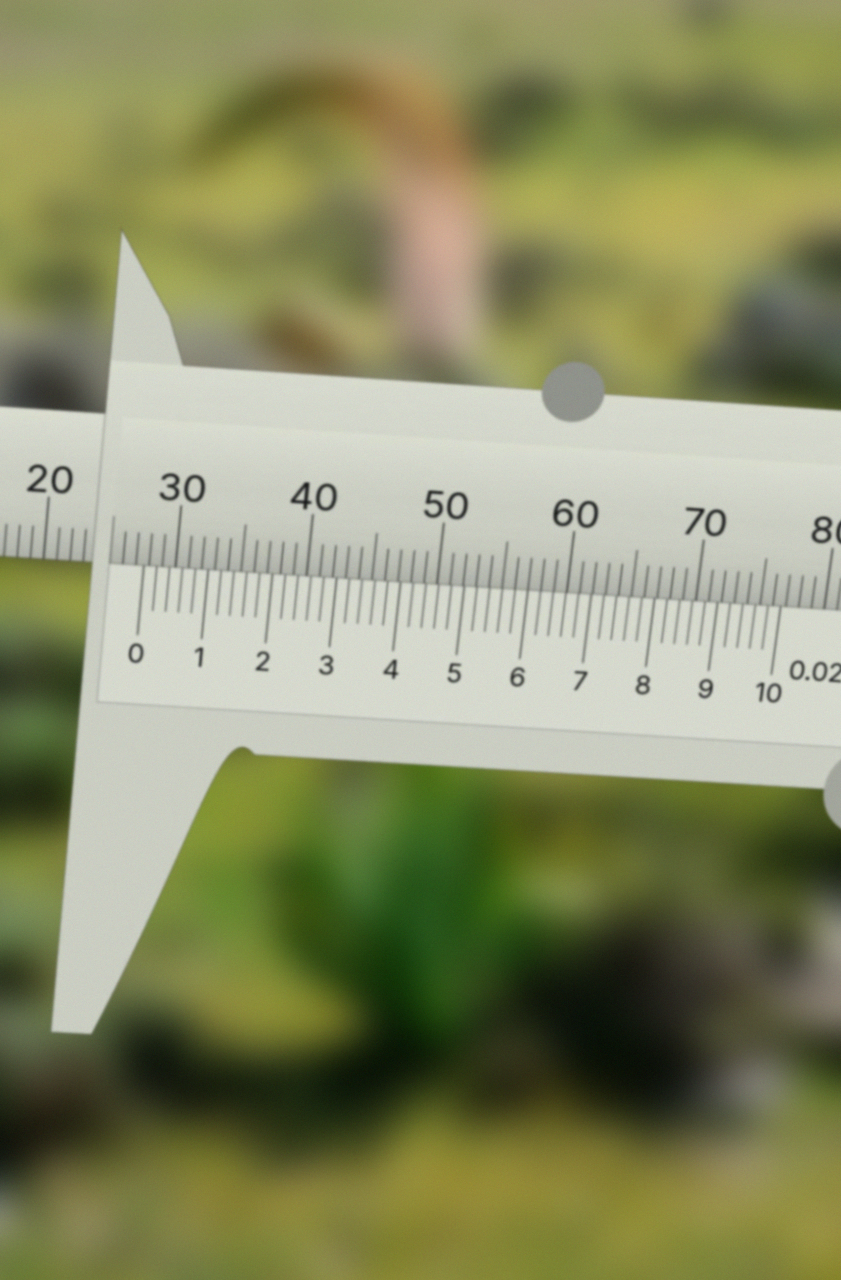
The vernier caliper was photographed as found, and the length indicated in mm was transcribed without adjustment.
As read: 27.6 mm
